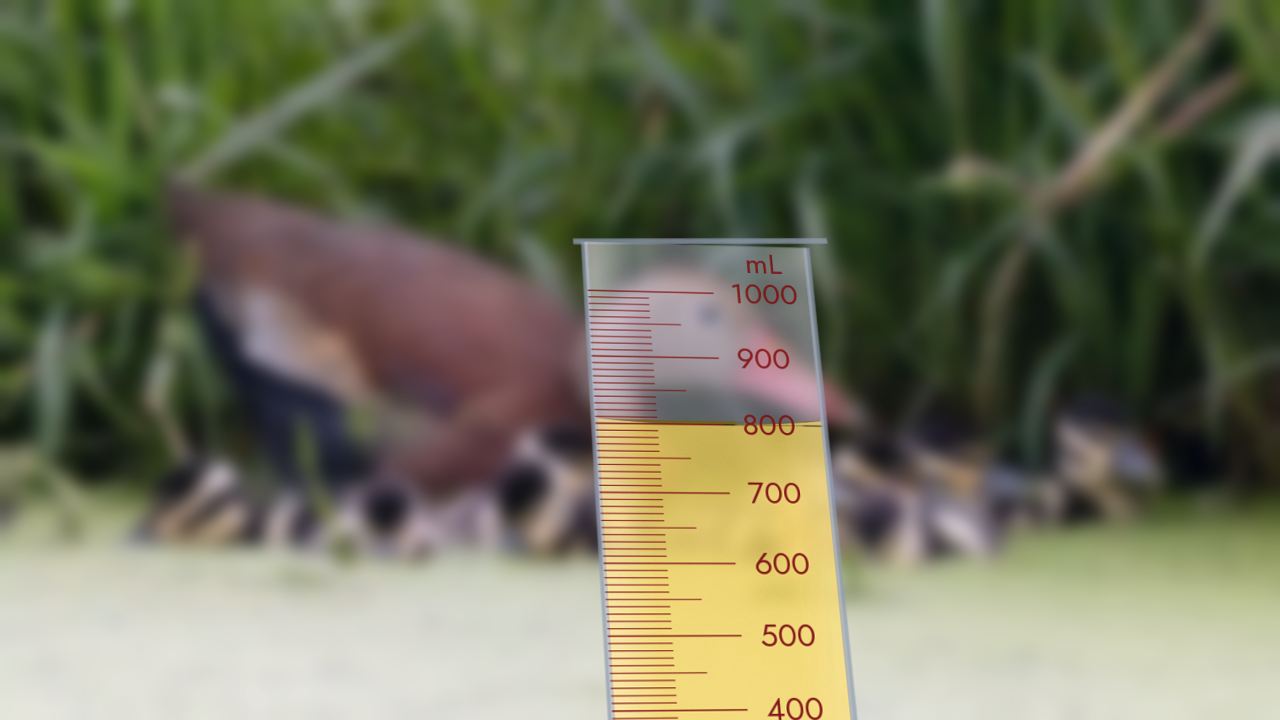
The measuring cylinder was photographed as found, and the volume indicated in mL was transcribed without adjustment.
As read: 800 mL
